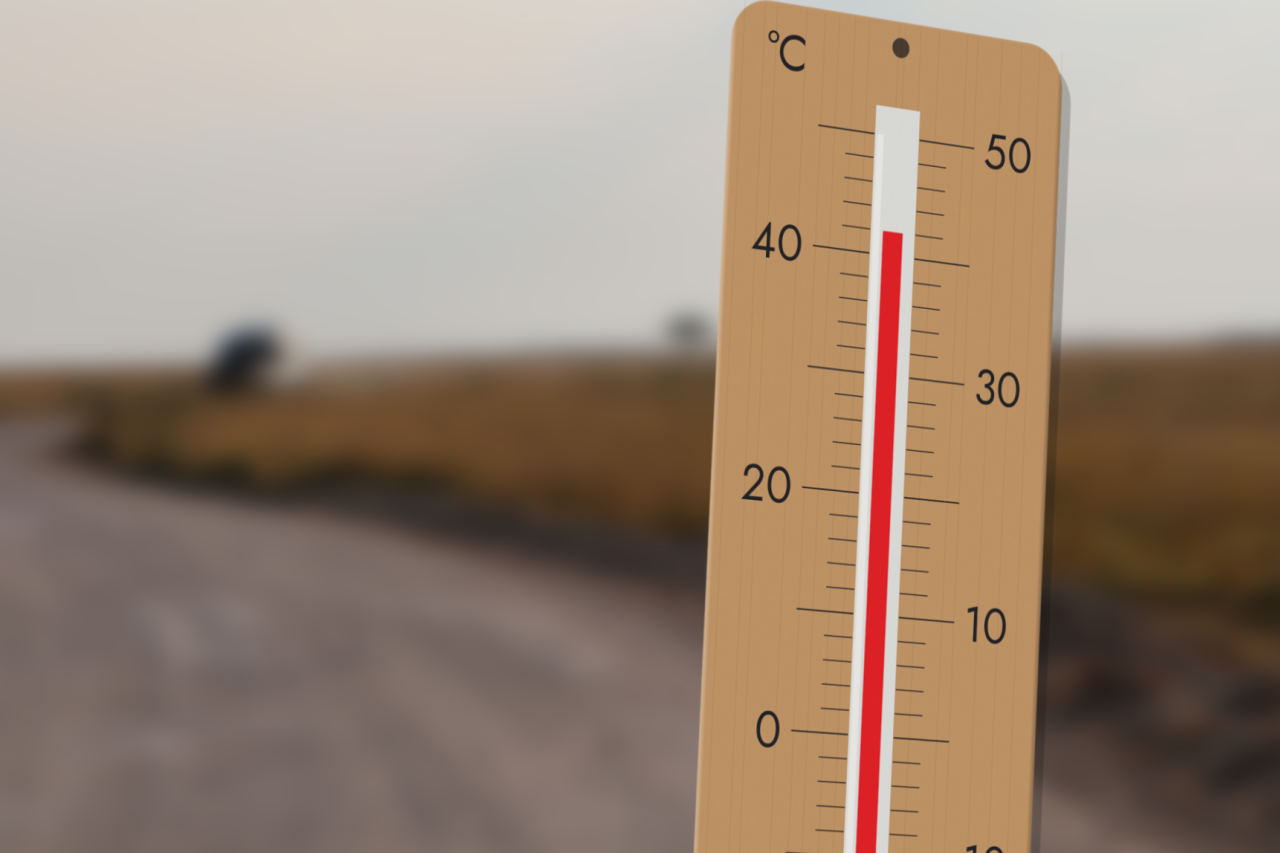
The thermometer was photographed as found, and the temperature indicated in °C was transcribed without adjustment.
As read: 42 °C
